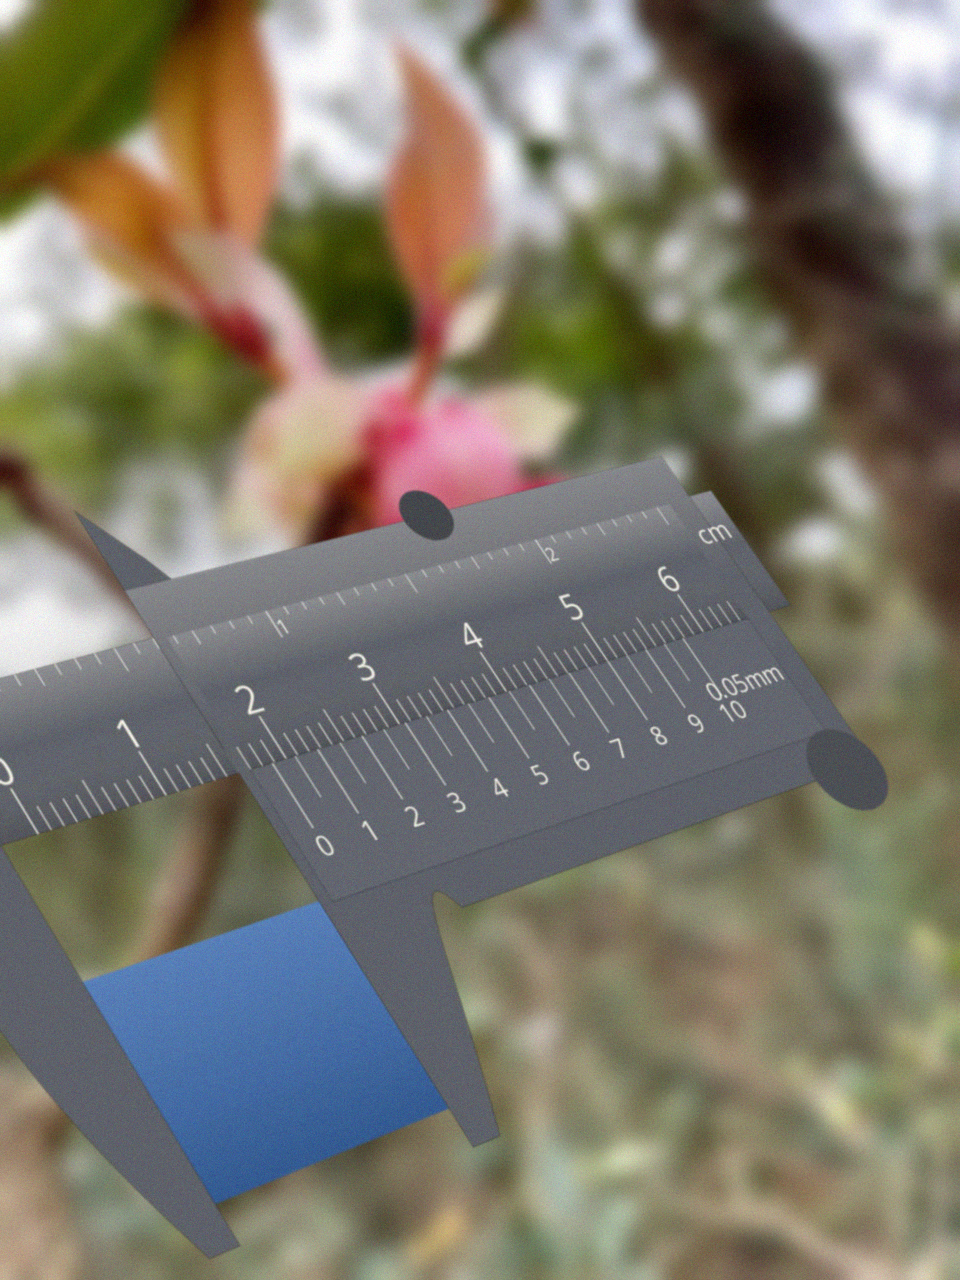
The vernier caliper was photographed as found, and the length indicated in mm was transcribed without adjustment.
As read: 18.8 mm
